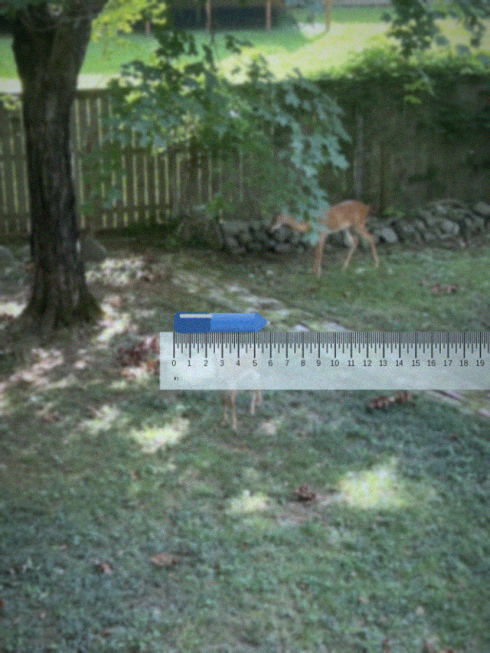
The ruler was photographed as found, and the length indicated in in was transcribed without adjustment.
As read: 6 in
